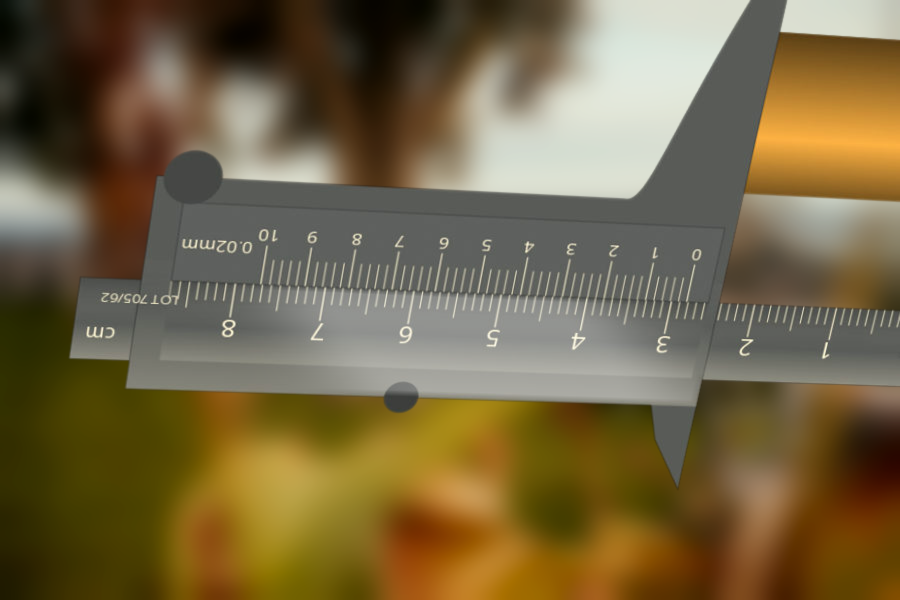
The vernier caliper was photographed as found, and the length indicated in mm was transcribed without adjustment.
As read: 28.2 mm
